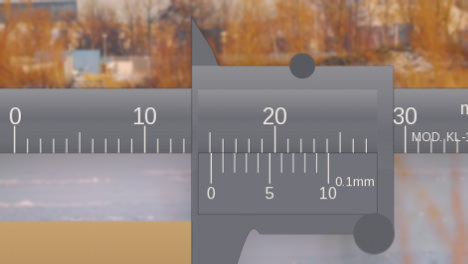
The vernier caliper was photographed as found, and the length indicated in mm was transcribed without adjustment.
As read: 15.1 mm
